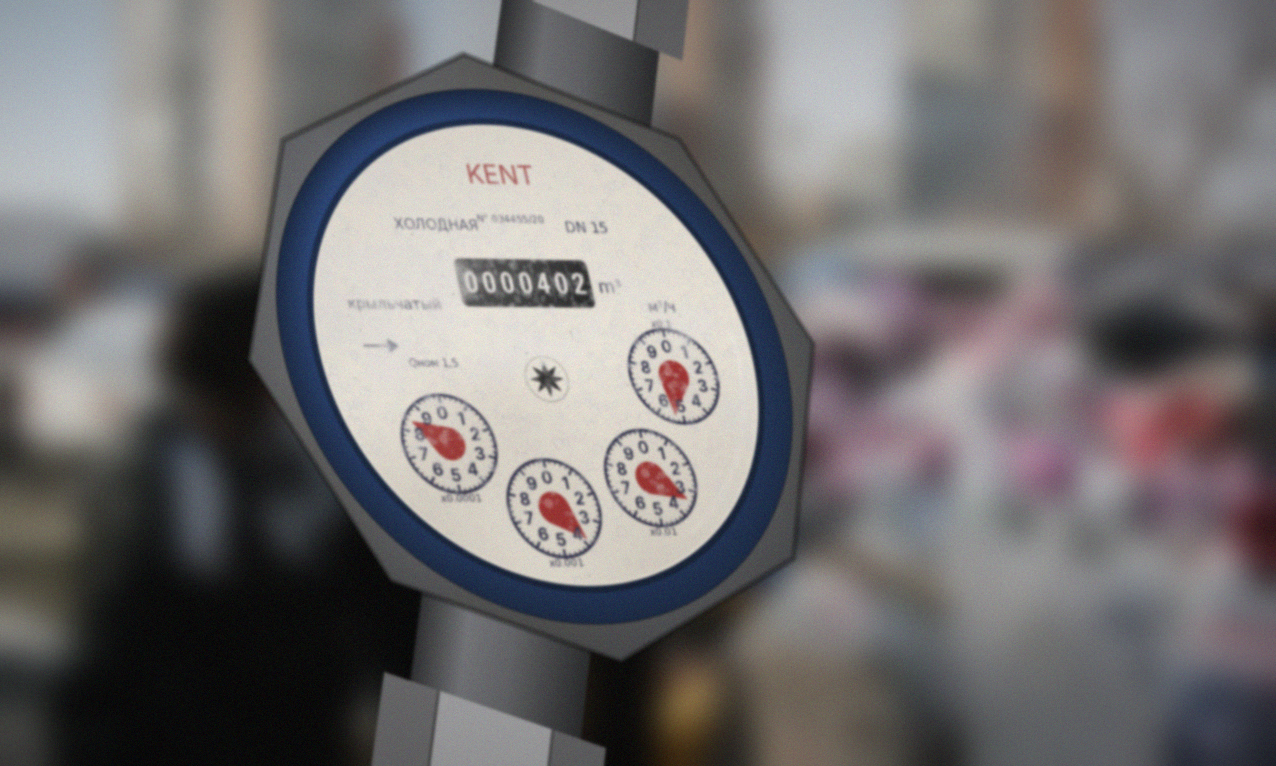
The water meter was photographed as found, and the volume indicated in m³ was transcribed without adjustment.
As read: 402.5338 m³
